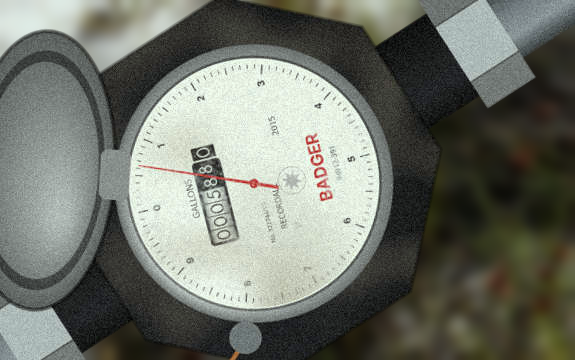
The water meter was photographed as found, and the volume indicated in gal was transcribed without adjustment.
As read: 5880.6 gal
